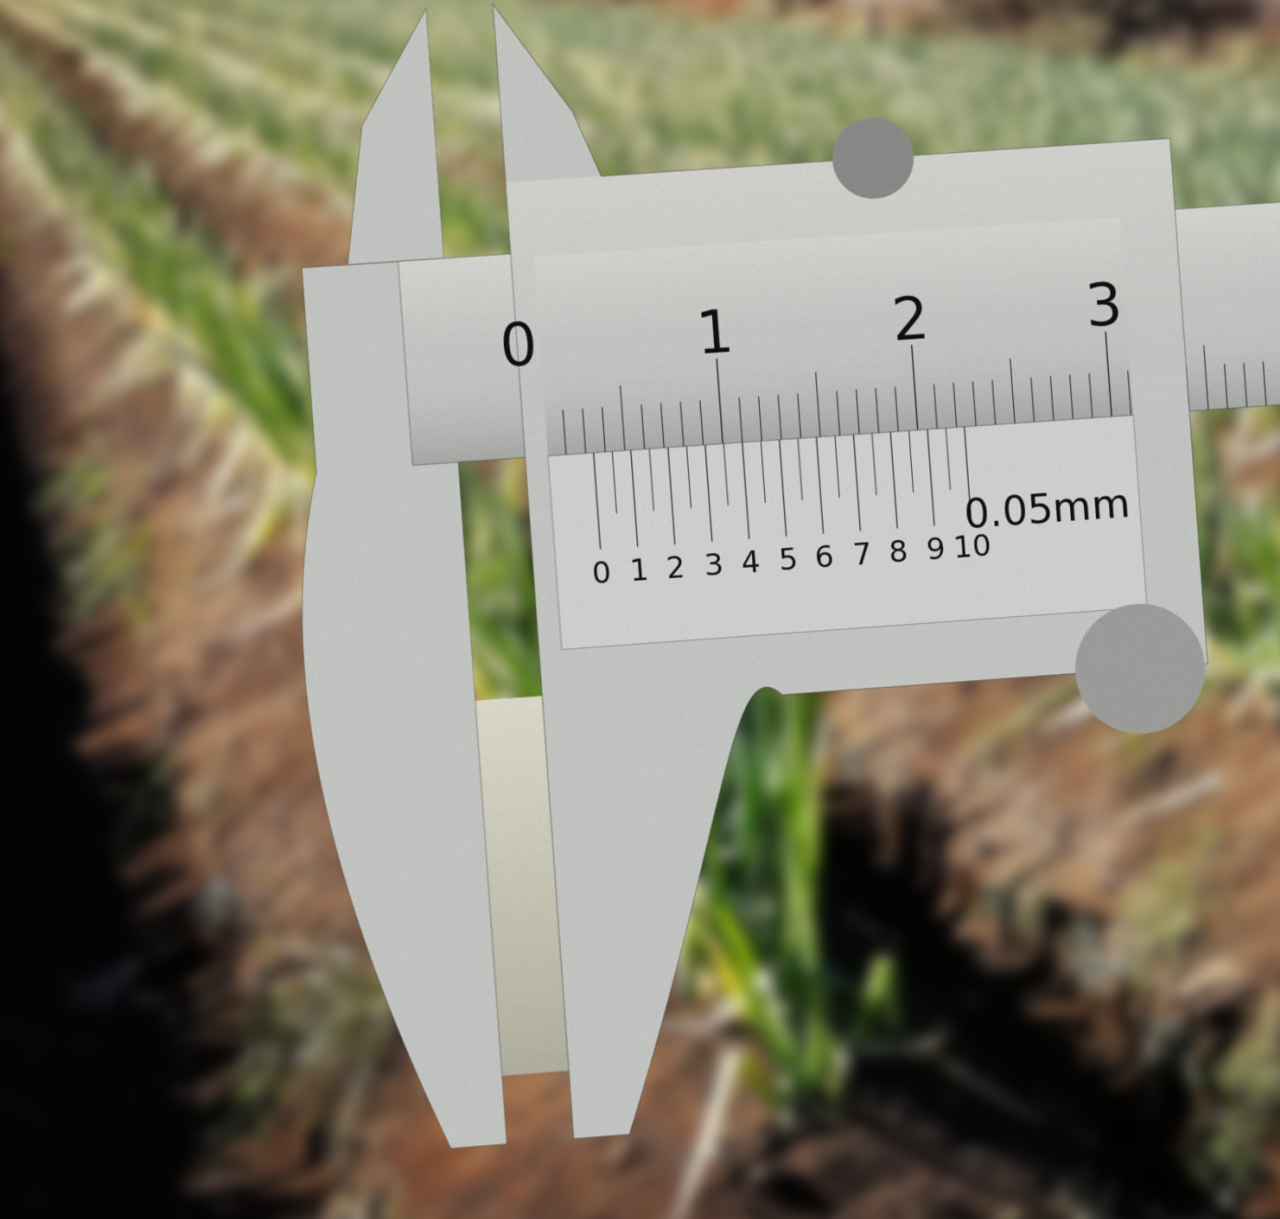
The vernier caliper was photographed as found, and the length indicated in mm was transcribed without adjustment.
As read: 3.4 mm
